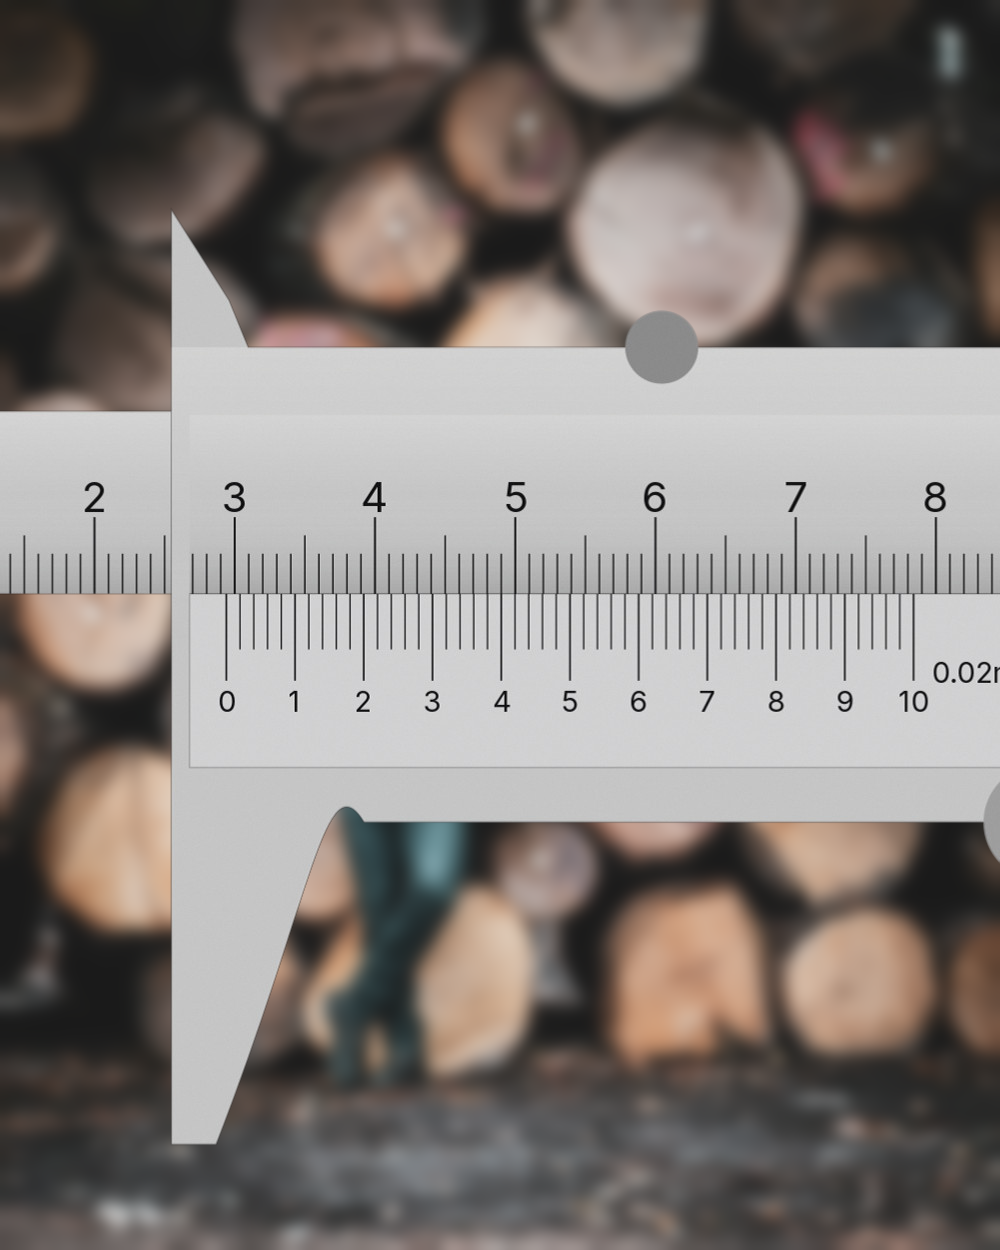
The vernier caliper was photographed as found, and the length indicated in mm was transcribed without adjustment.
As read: 29.4 mm
